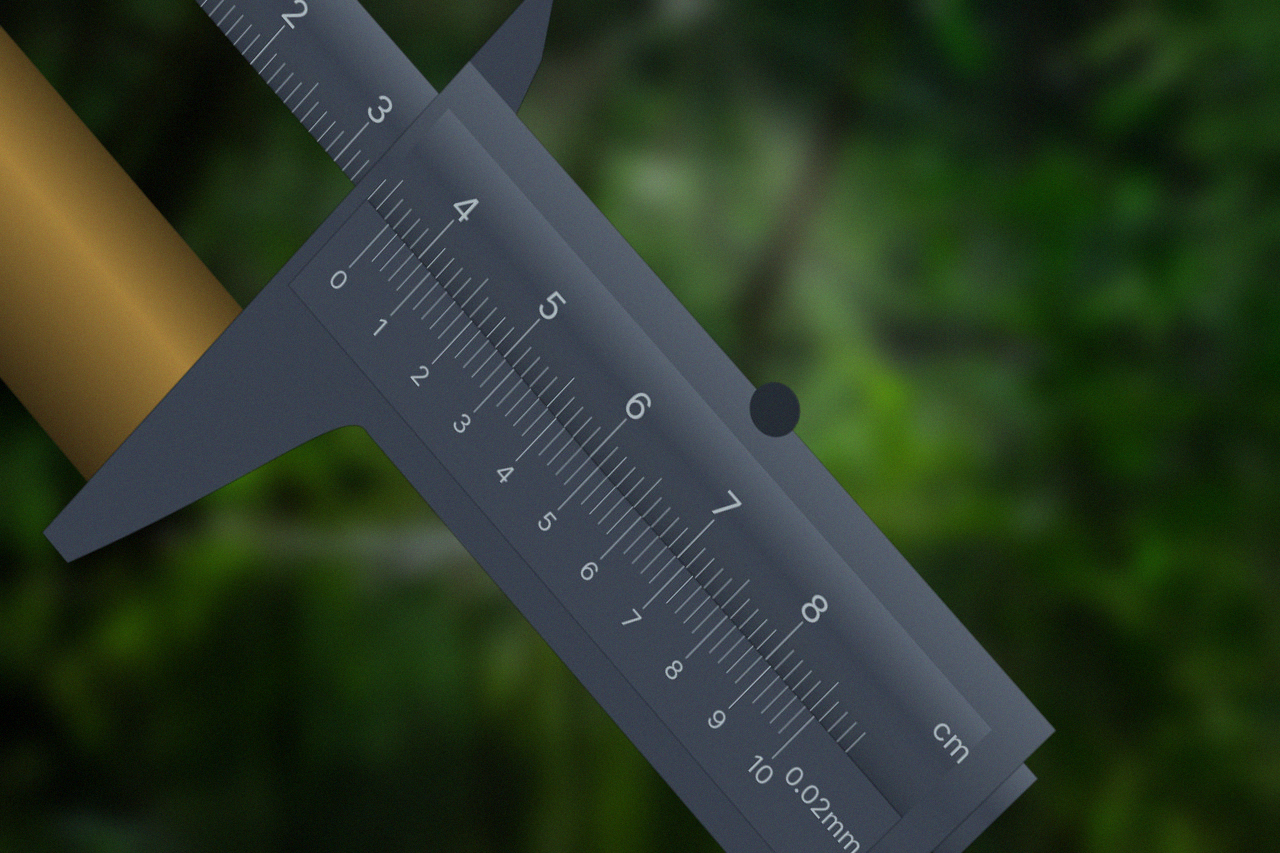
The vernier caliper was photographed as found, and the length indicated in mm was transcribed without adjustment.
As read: 36.5 mm
